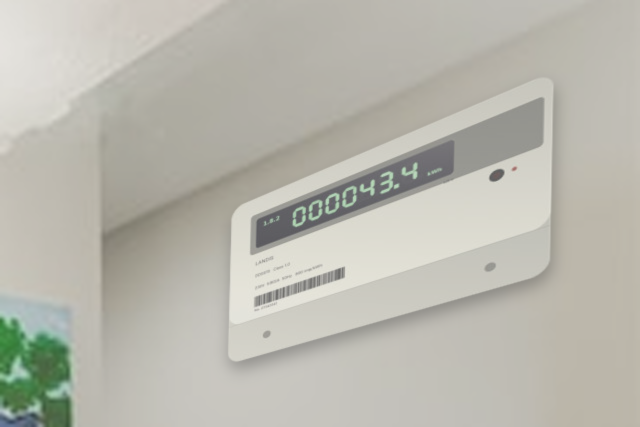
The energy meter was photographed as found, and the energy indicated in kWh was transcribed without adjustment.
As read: 43.4 kWh
